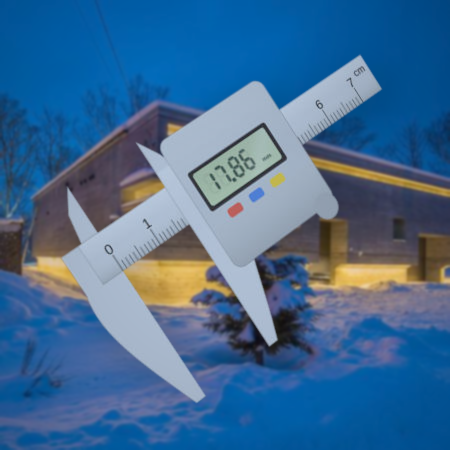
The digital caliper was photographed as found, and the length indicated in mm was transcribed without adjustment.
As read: 17.86 mm
